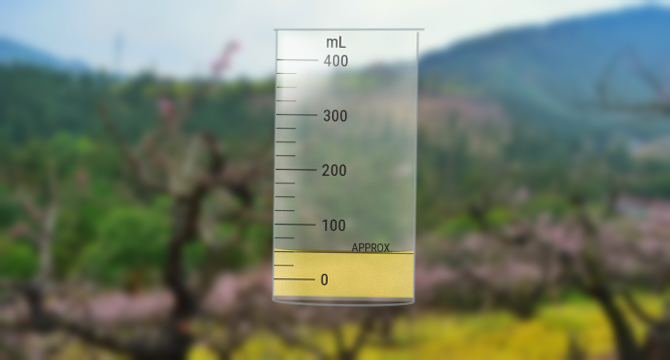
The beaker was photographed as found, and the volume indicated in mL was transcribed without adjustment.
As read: 50 mL
